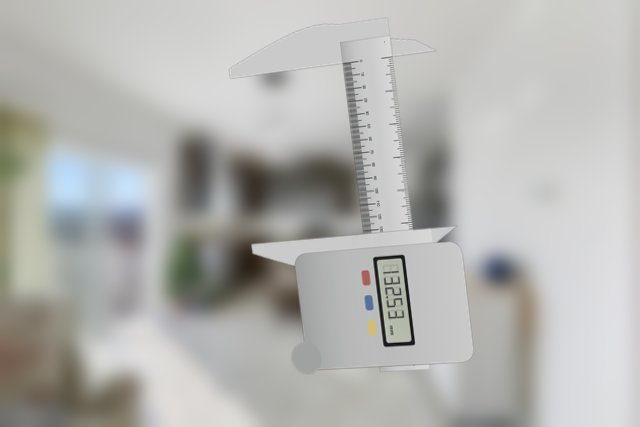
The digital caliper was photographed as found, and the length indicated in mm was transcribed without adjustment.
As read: 132.53 mm
